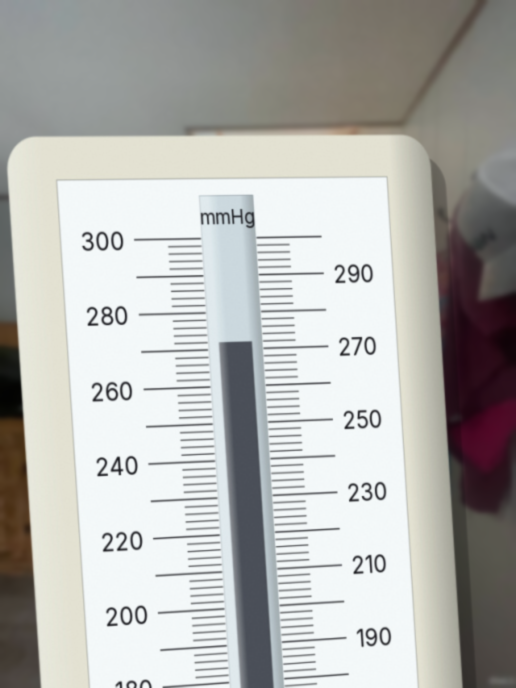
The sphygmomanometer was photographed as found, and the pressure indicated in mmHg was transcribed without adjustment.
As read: 272 mmHg
